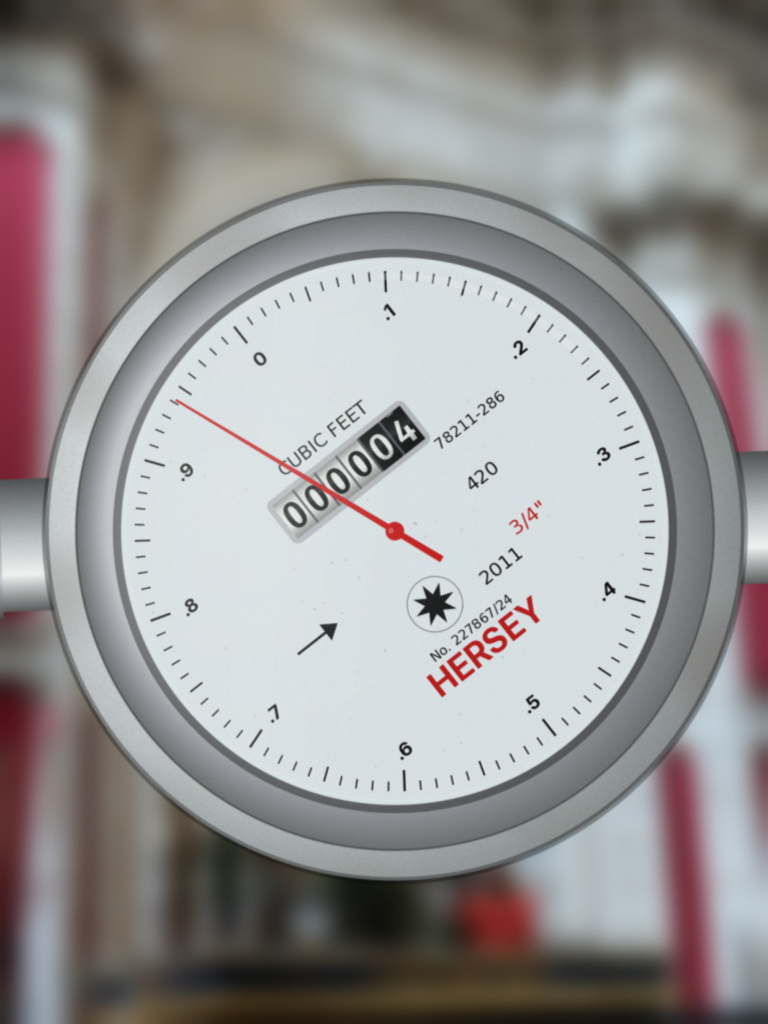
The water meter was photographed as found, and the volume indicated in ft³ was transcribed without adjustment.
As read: 3.94 ft³
